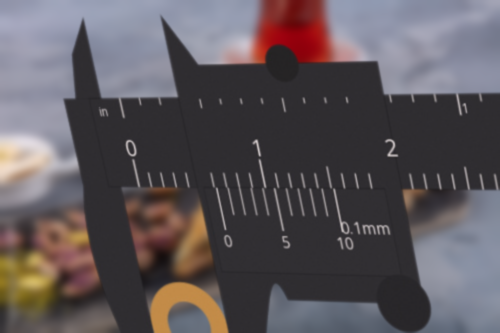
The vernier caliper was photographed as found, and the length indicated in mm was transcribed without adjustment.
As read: 6.2 mm
